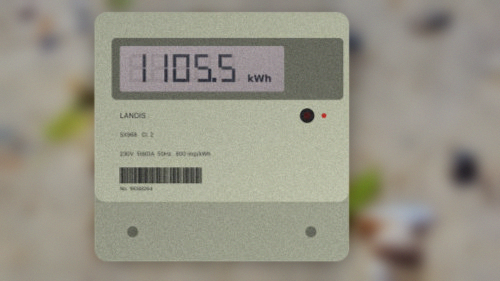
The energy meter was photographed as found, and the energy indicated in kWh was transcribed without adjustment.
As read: 1105.5 kWh
